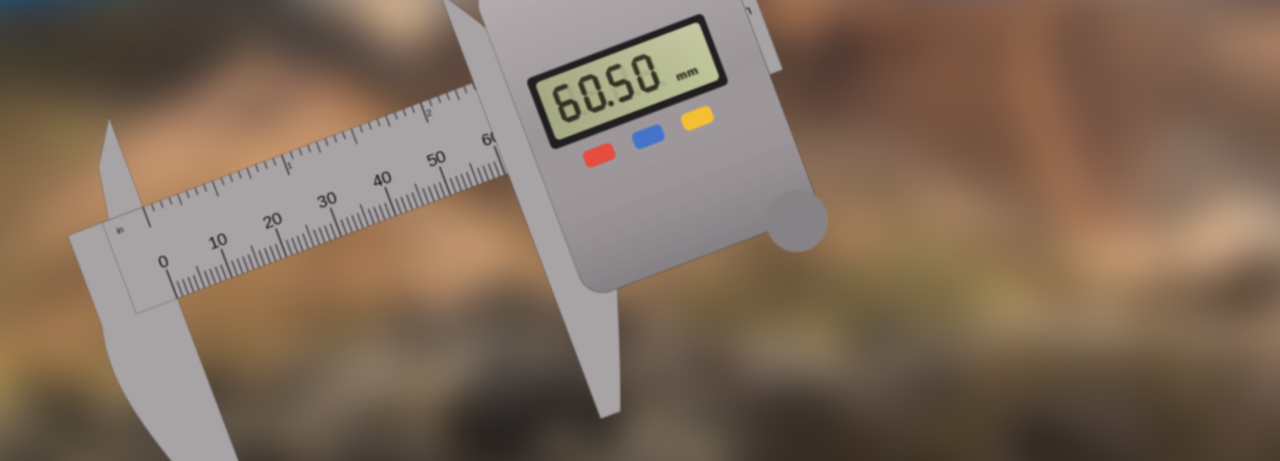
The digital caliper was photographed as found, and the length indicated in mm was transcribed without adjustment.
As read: 60.50 mm
